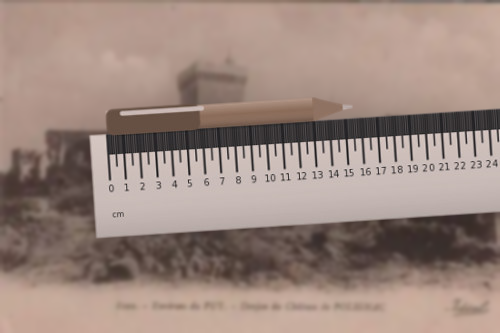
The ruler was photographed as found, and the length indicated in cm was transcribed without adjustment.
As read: 15.5 cm
